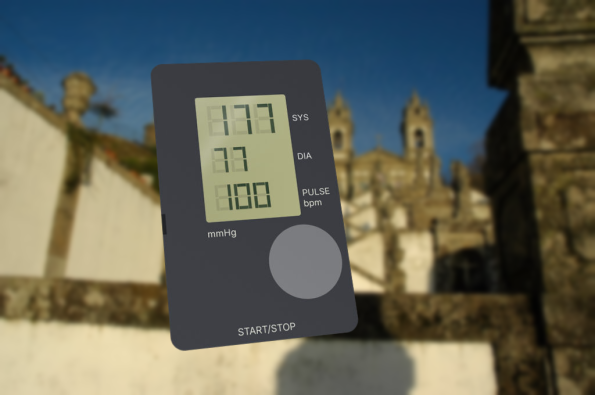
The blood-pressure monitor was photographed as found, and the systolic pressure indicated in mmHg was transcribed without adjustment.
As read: 177 mmHg
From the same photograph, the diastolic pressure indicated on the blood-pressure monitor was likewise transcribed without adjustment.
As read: 77 mmHg
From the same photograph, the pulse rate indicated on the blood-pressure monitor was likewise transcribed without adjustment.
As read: 100 bpm
